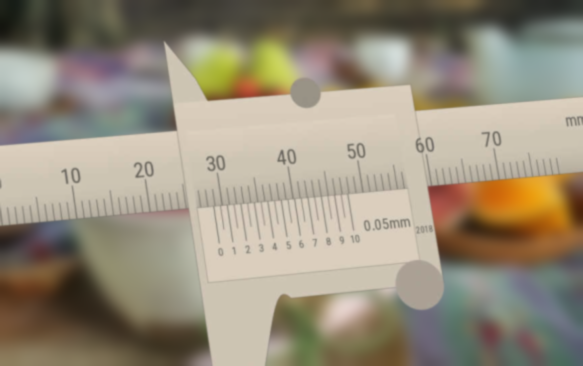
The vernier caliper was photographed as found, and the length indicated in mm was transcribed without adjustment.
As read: 28.8 mm
